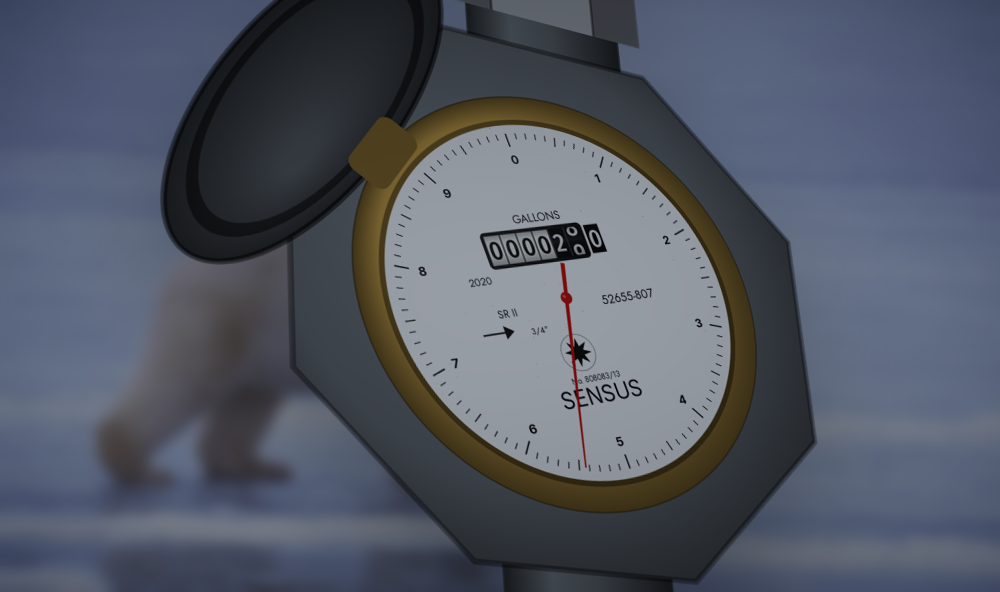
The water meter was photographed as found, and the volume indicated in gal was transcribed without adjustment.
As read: 285.4 gal
